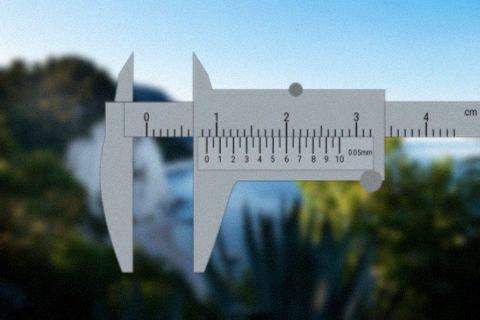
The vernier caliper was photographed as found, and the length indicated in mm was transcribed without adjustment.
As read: 8.6 mm
